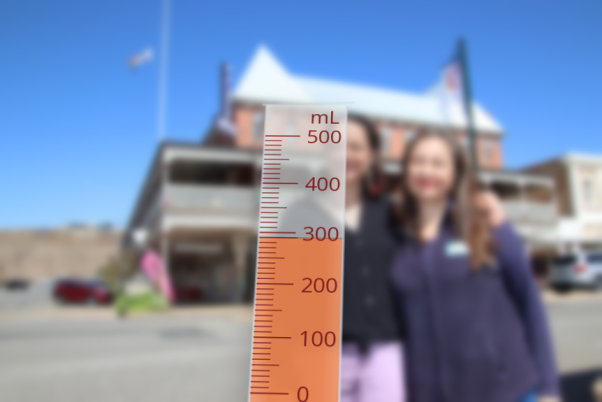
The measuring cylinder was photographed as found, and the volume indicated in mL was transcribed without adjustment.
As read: 290 mL
